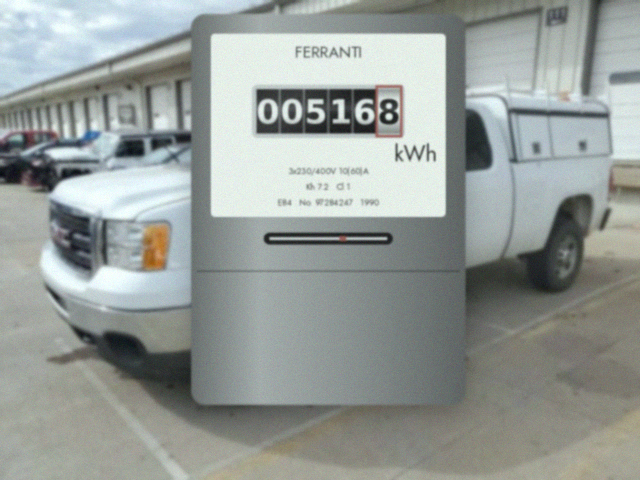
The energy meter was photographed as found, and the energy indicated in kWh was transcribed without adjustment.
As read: 516.8 kWh
